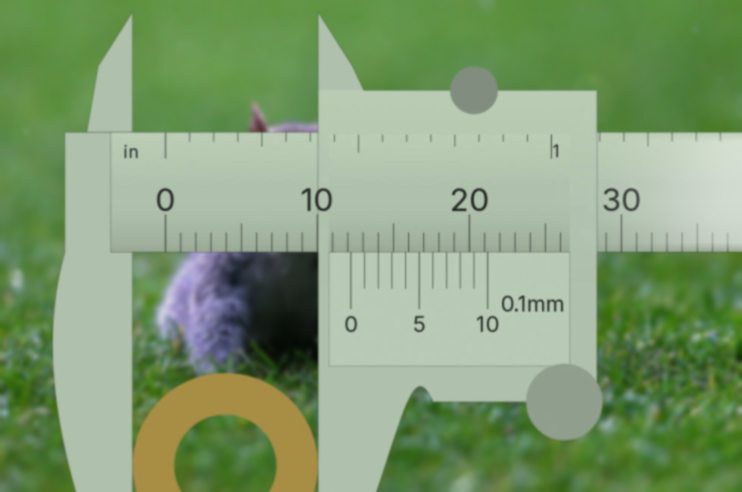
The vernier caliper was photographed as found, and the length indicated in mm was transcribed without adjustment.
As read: 12.2 mm
